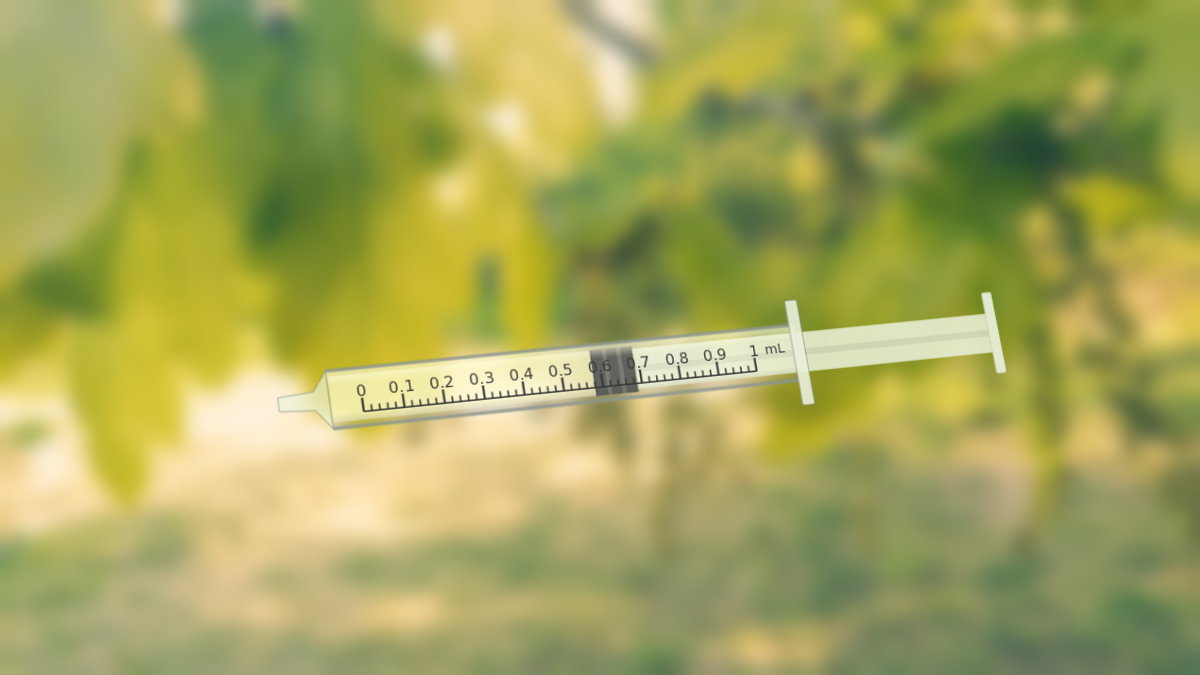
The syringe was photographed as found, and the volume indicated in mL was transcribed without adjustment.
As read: 0.58 mL
